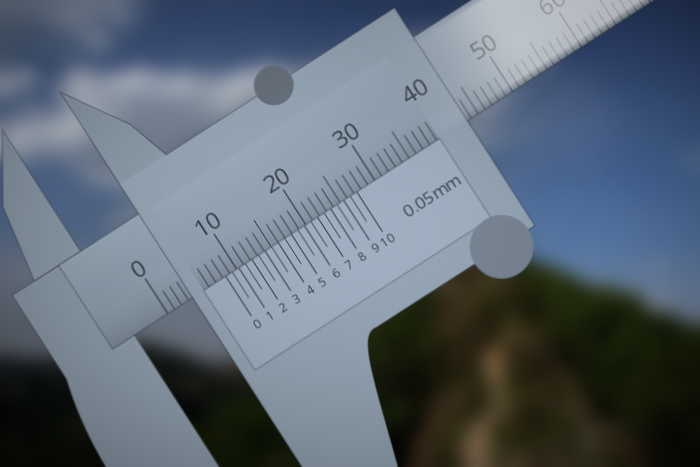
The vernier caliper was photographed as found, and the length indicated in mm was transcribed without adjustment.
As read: 8.4 mm
